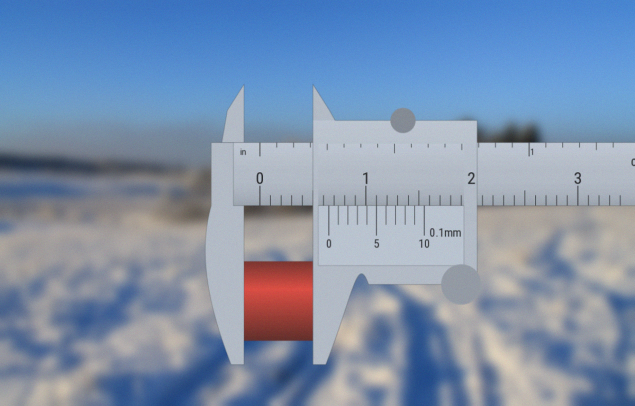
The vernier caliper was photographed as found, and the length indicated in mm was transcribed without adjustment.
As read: 6.5 mm
